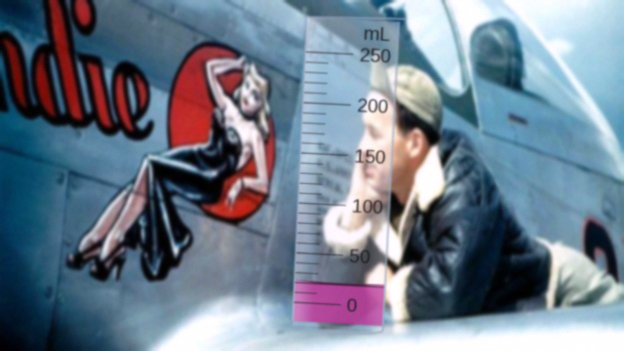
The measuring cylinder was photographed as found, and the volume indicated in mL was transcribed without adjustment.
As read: 20 mL
